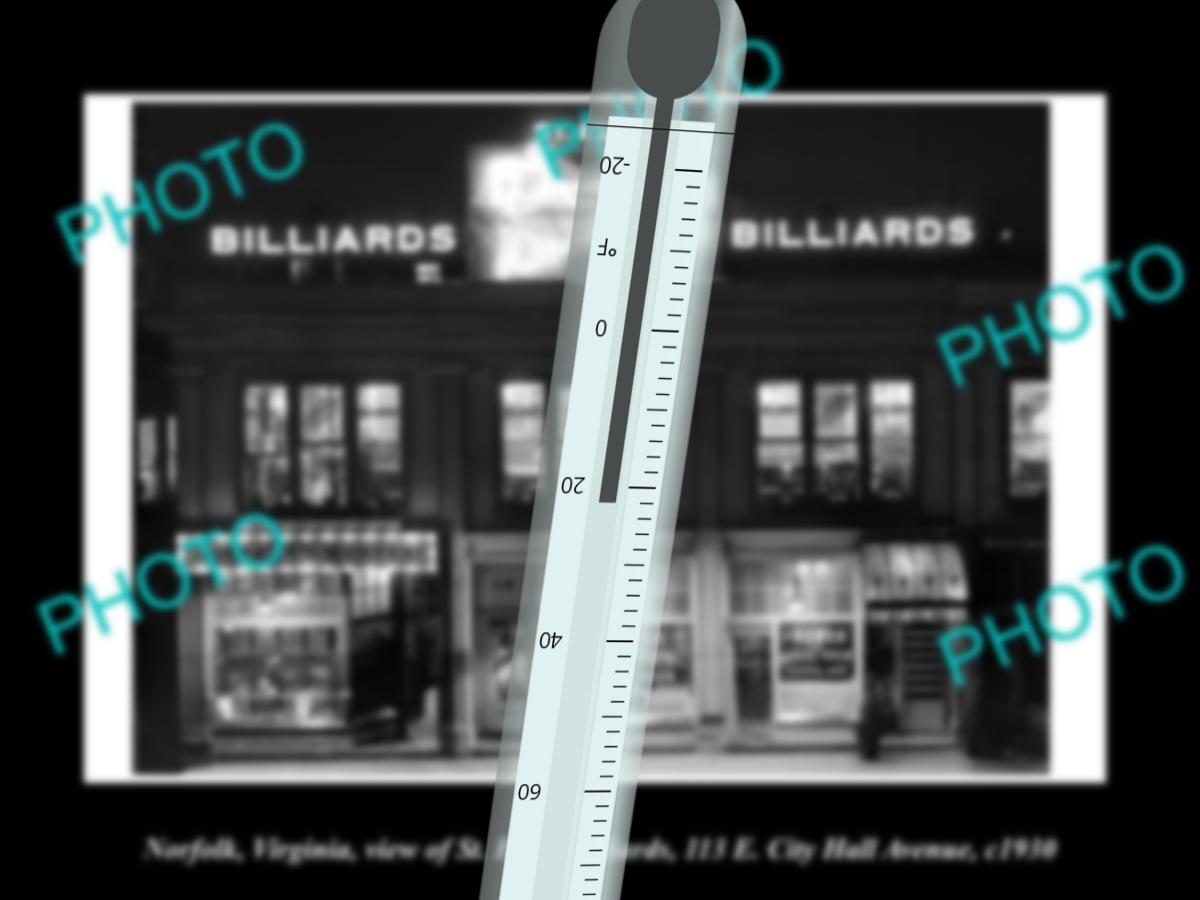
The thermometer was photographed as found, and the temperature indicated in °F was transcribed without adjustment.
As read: 22 °F
